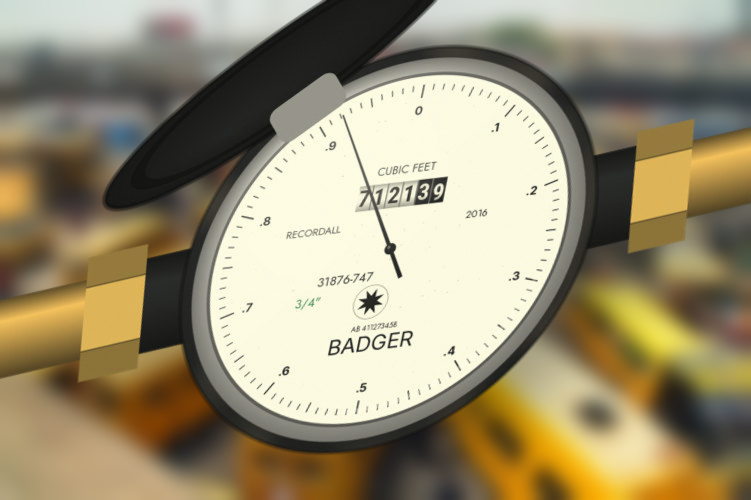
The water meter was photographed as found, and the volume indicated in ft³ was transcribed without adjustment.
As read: 712138.92 ft³
